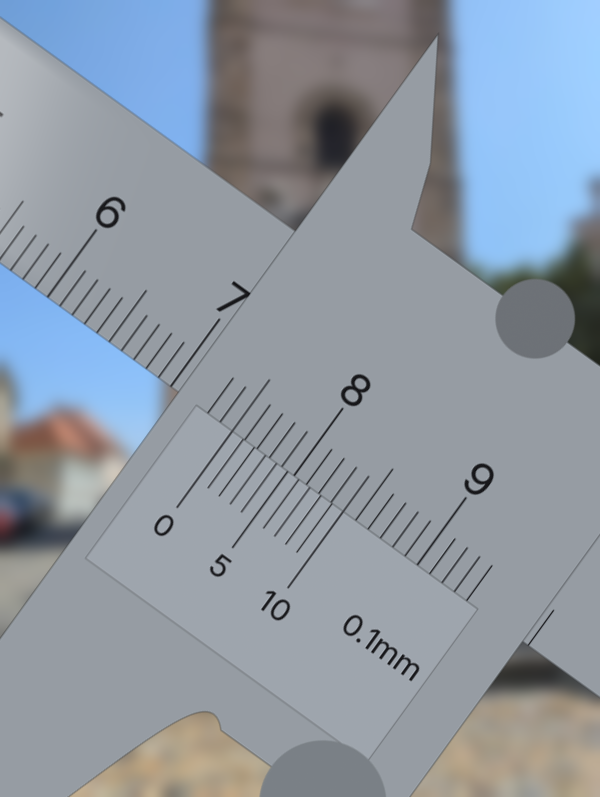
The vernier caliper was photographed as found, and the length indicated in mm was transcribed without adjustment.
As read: 75.0 mm
